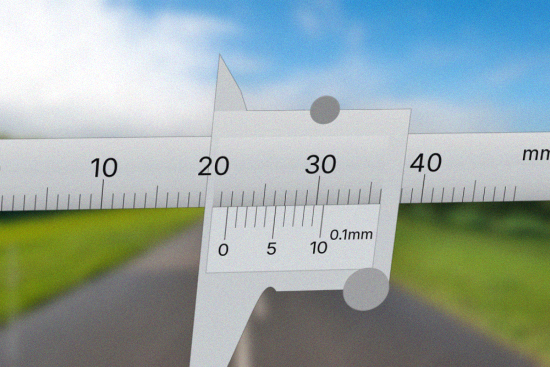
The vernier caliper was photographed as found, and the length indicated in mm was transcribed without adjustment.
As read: 21.7 mm
